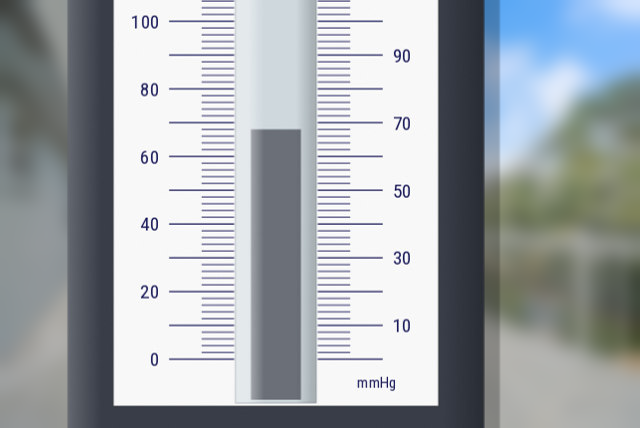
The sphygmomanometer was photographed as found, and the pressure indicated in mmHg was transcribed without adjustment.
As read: 68 mmHg
